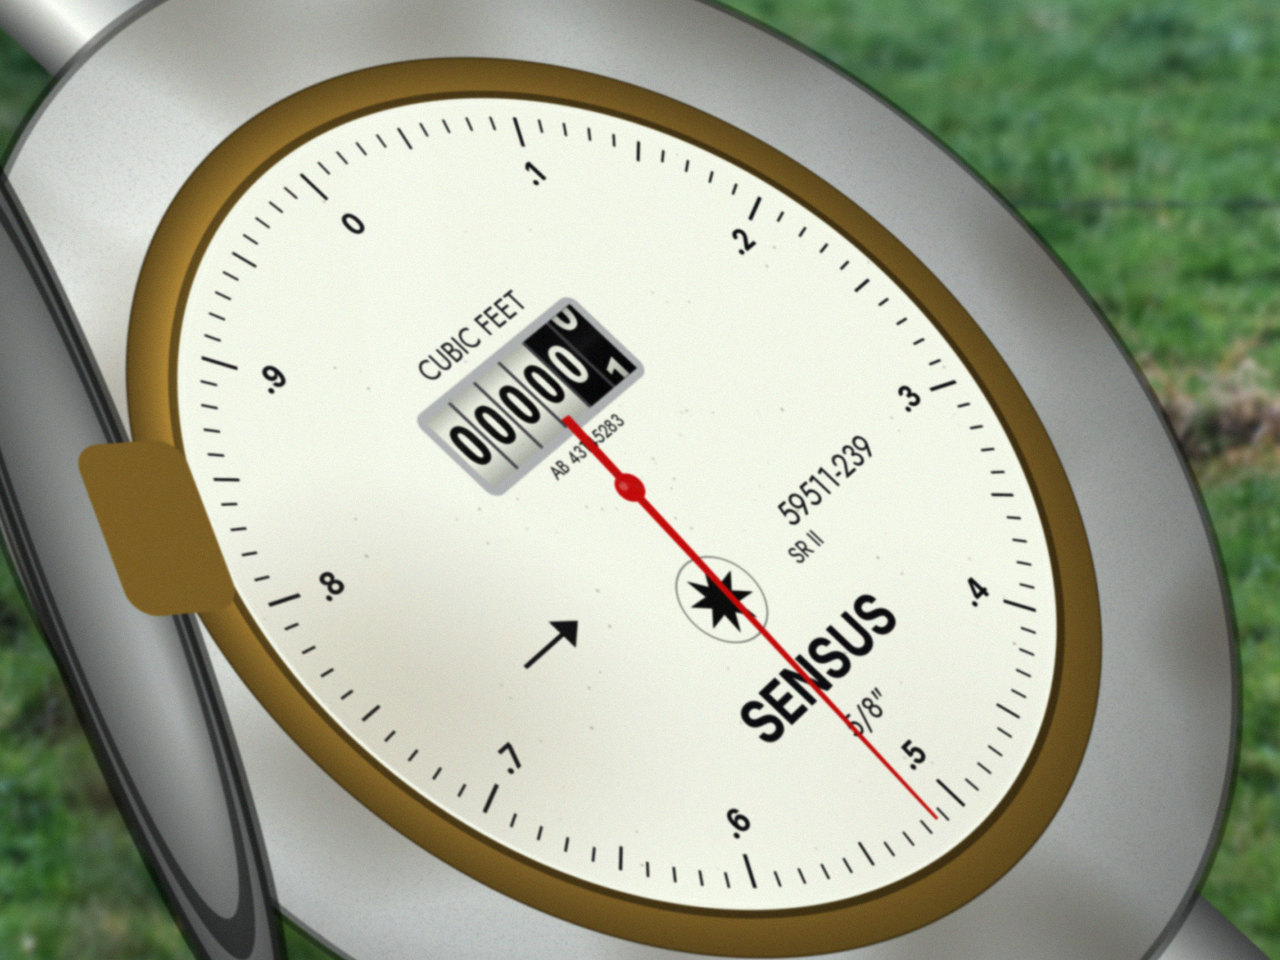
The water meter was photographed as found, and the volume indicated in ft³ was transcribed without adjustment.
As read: 0.51 ft³
